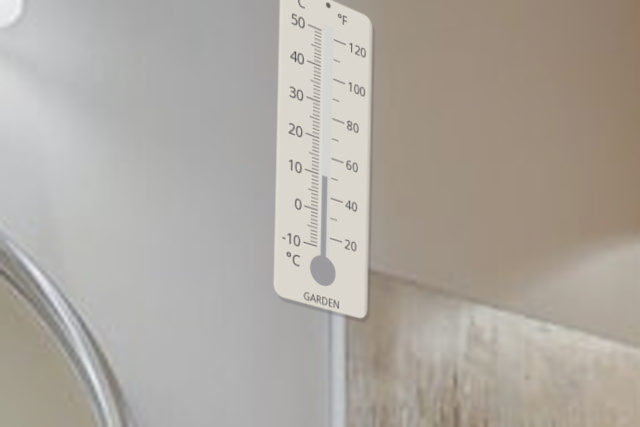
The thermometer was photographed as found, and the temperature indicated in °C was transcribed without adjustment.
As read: 10 °C
